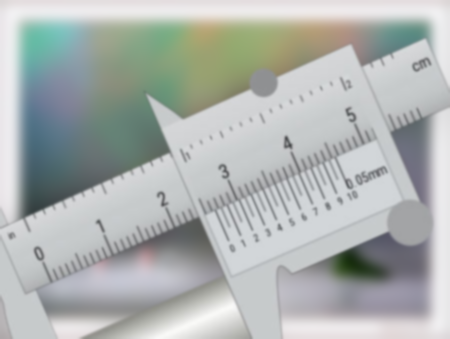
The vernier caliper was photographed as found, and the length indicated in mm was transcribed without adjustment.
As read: 26.5 mm
